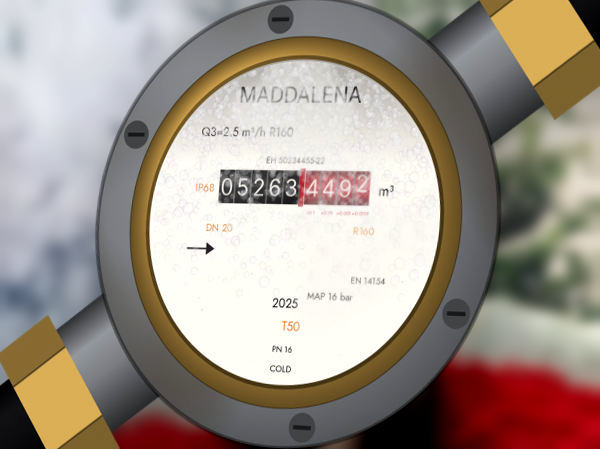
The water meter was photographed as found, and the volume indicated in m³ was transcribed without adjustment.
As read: 5263.4492 m³
